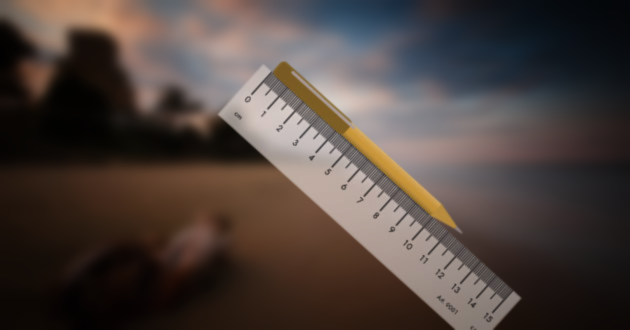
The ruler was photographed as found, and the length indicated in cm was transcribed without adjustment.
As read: 11.5 cm
